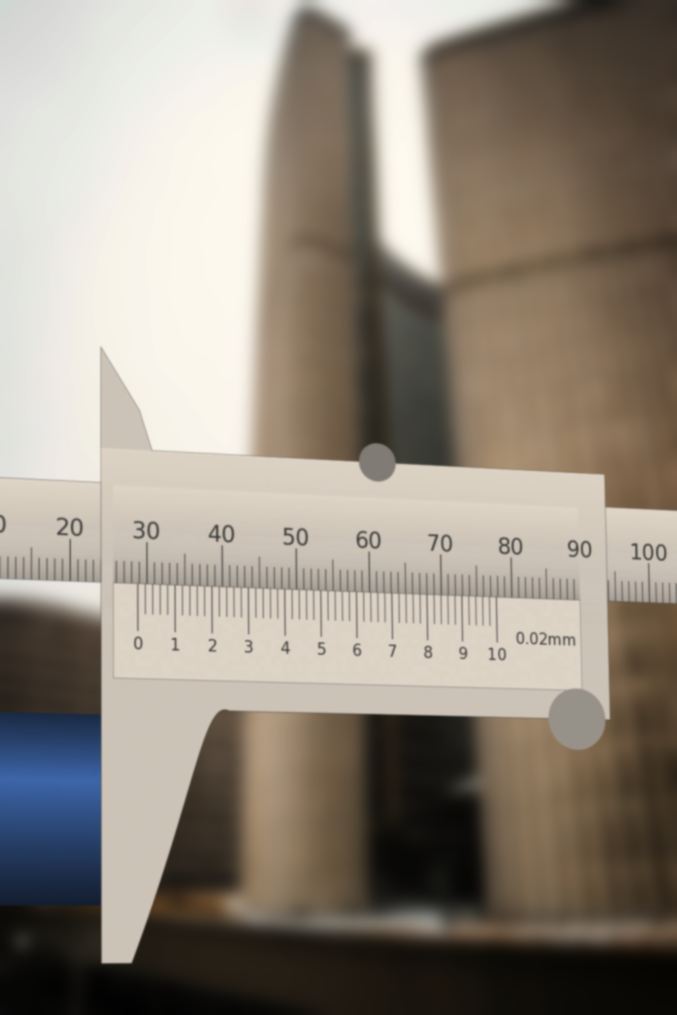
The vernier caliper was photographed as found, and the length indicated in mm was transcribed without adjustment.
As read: 28.8 mm
